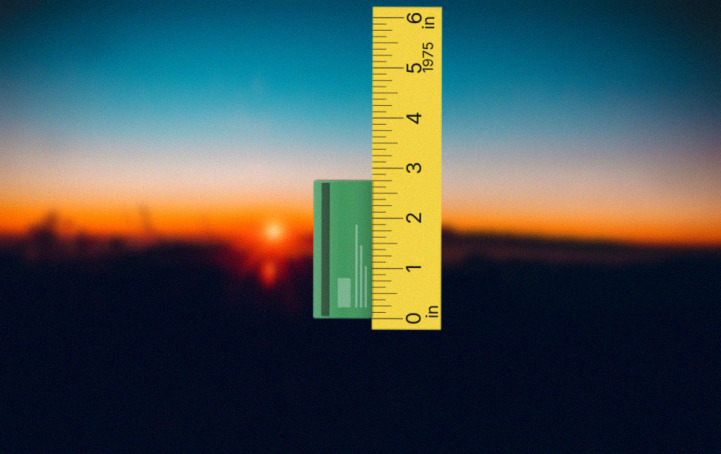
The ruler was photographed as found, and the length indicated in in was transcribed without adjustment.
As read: 2.75 in
